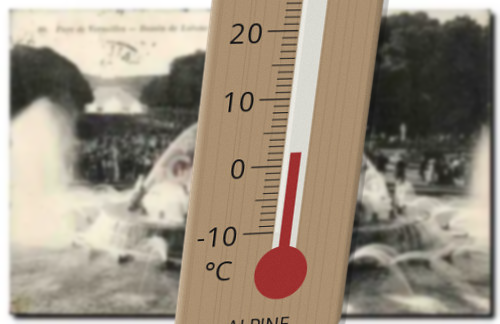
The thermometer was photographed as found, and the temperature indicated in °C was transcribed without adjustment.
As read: 2 °C
